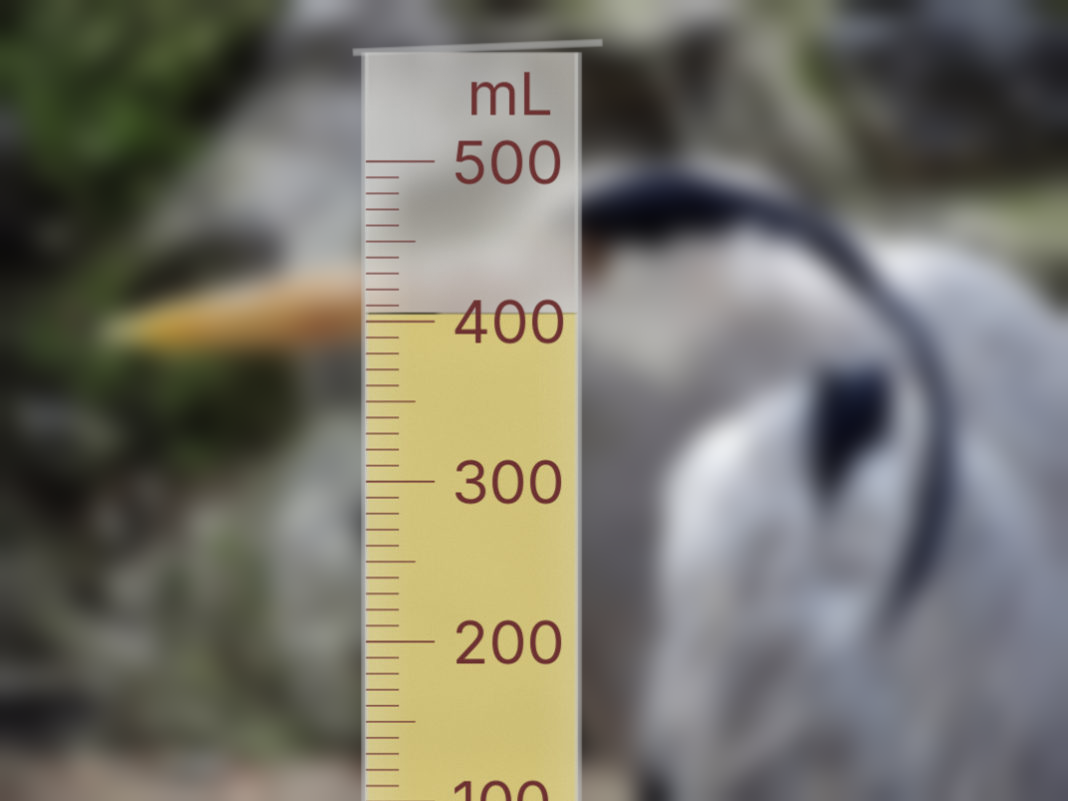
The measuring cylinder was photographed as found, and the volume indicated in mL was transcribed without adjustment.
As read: 405 mL
